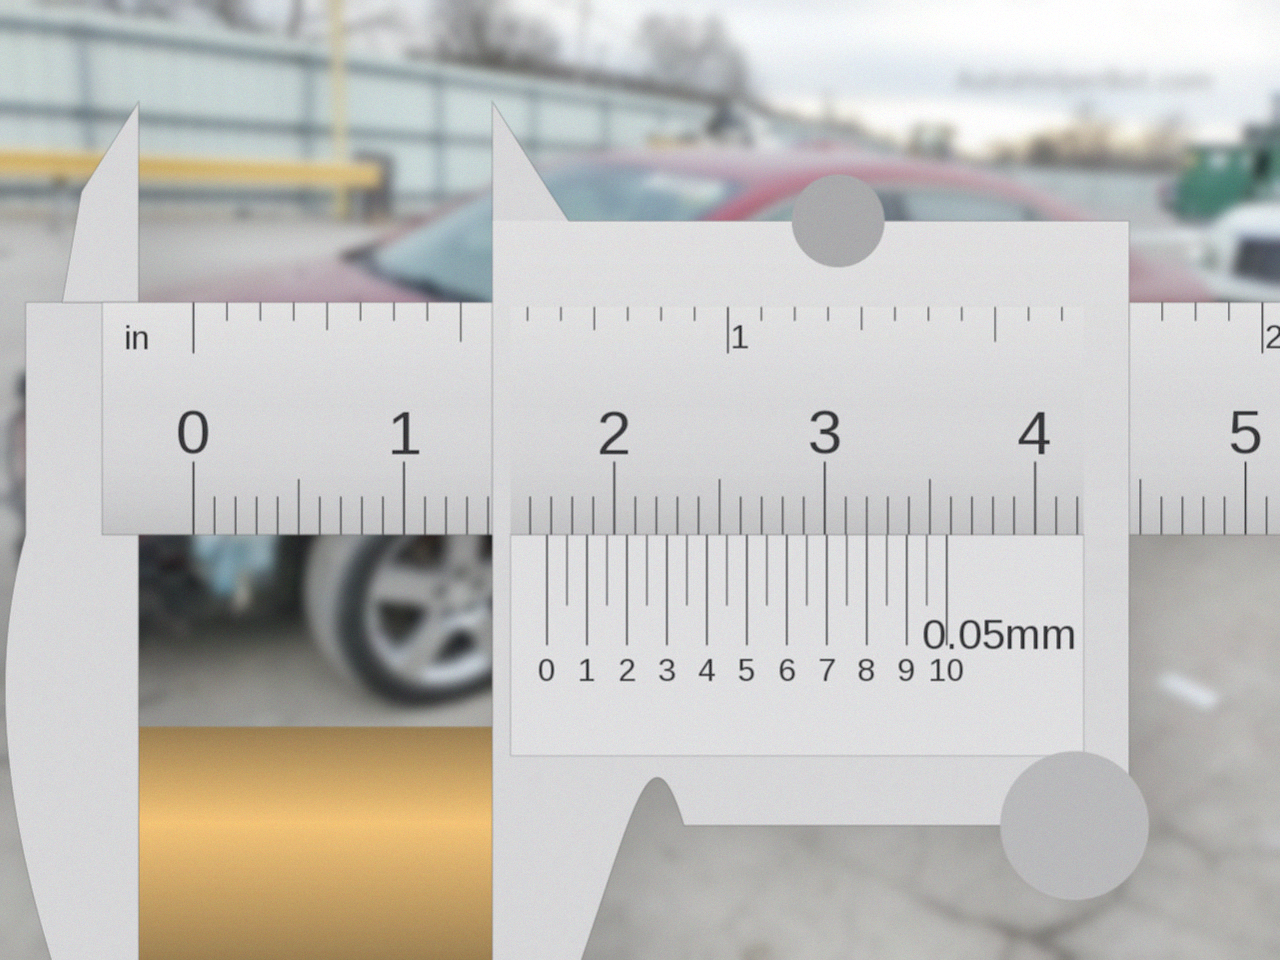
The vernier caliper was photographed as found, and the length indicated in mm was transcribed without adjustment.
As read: 16.8 mm
